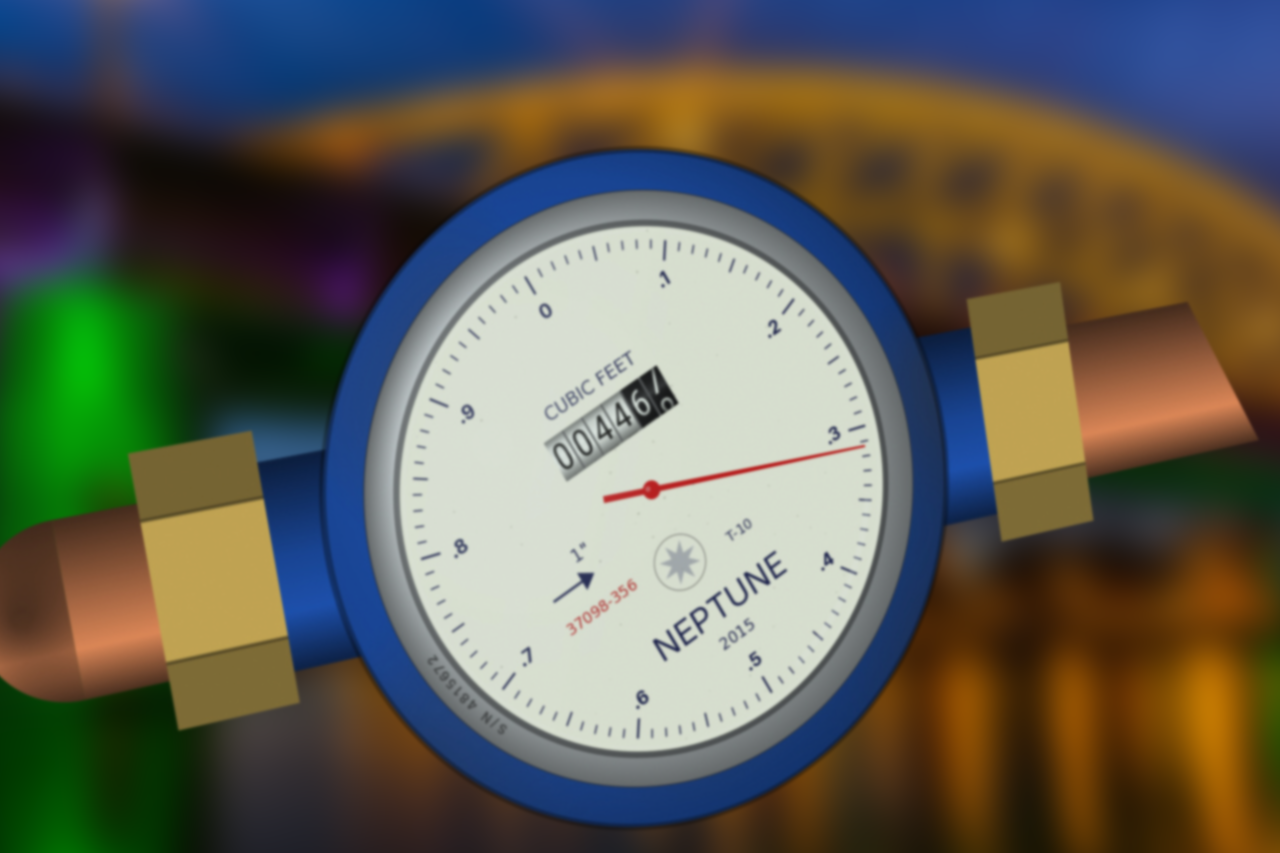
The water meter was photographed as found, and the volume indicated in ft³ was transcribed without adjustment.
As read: 4467.31 ft³
